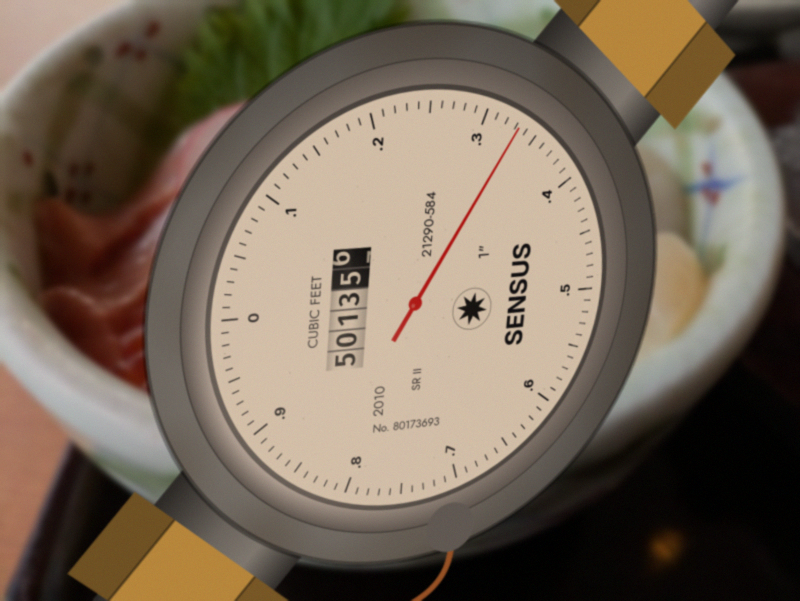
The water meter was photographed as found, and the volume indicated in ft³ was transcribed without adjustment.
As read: 501356.33 ft³
